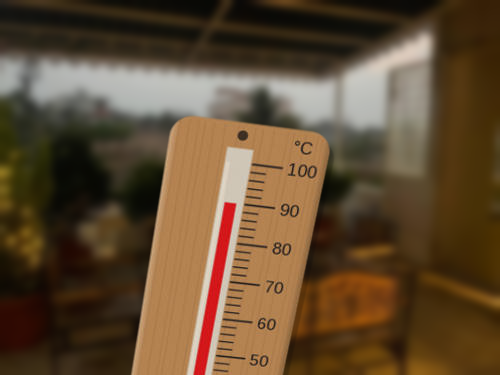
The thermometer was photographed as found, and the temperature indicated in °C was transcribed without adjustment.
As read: 90 °C
